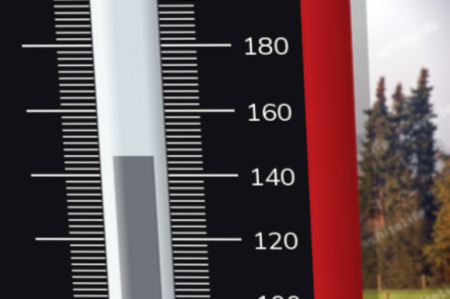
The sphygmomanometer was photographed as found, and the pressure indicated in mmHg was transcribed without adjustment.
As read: 146 mmHg
